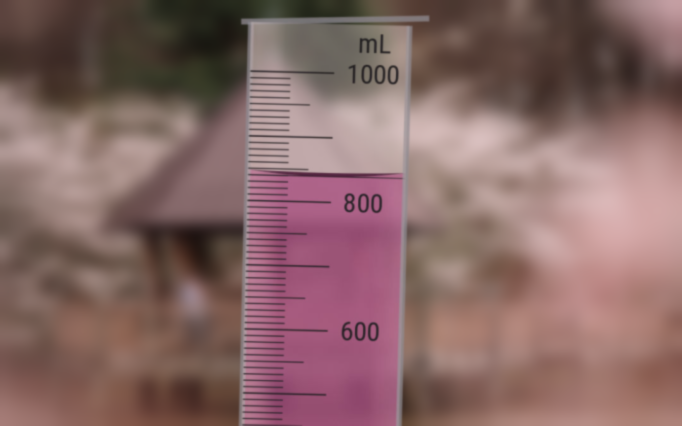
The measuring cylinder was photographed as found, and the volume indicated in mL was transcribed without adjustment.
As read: 840 mL
